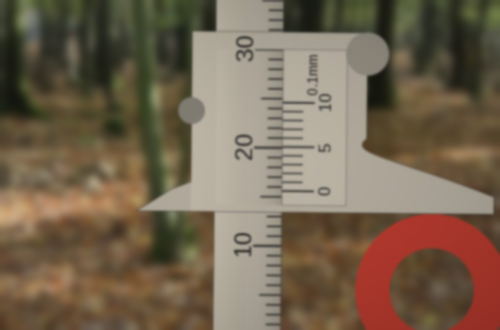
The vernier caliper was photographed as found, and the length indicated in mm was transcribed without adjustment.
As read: 15.6 mm
